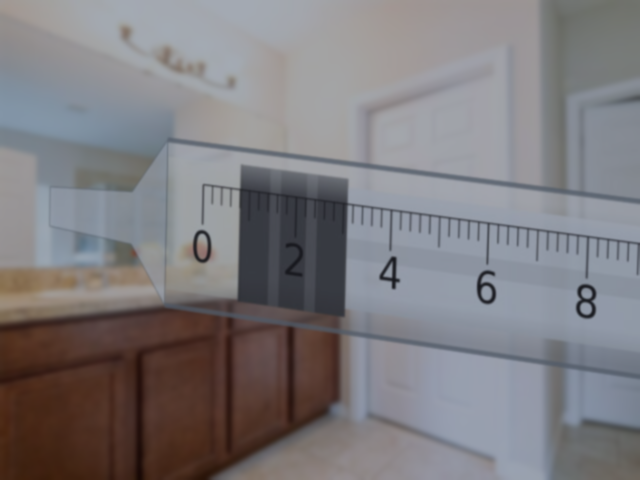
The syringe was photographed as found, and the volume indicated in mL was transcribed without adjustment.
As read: 0.8 mL
